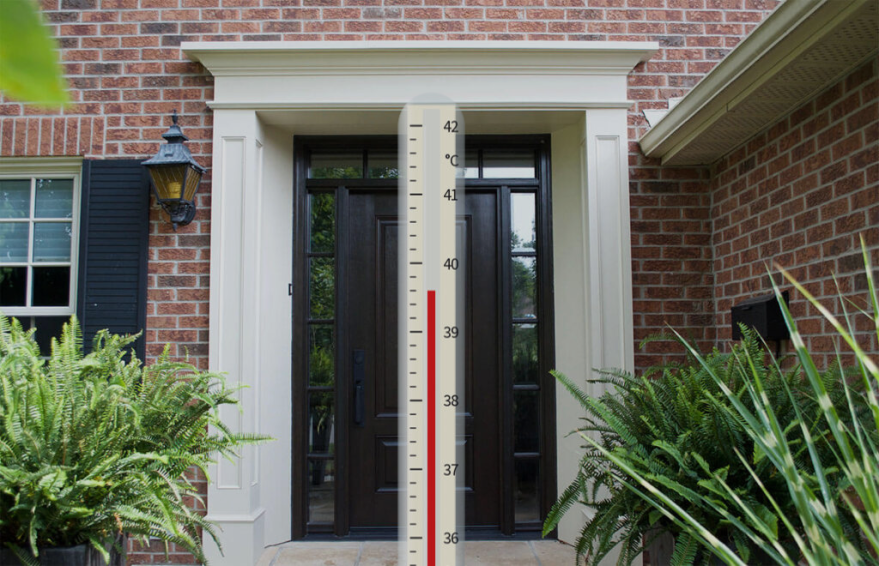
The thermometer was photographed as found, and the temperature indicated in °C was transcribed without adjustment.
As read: 39.6 °C
